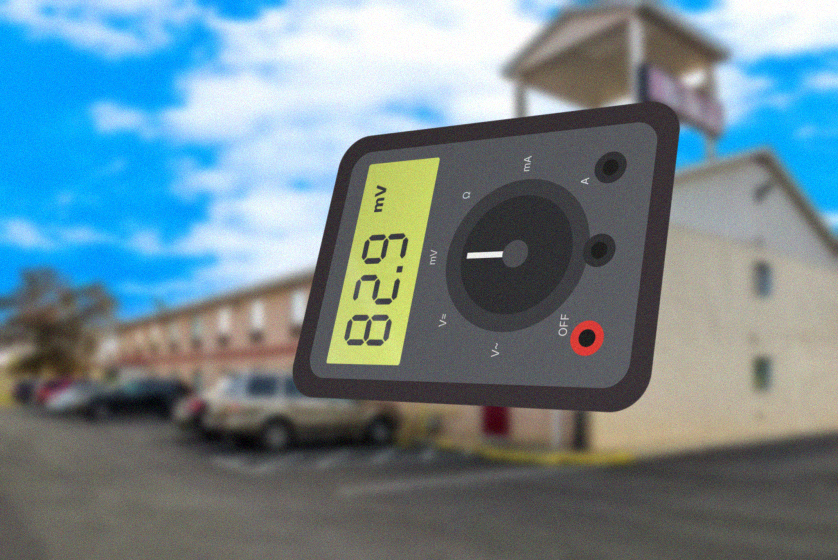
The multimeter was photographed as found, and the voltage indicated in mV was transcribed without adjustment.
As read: 82.9 mV
